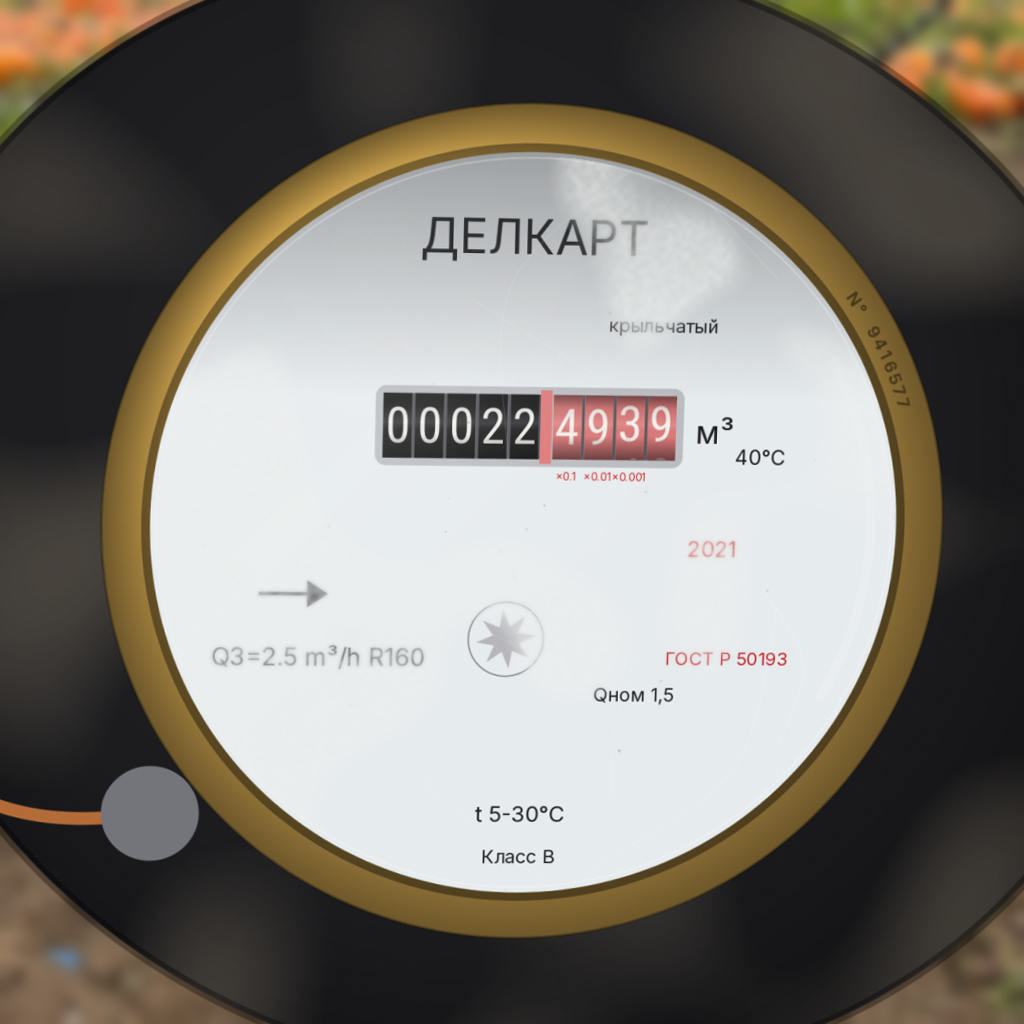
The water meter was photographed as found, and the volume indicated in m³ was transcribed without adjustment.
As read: 22.4939 m³
